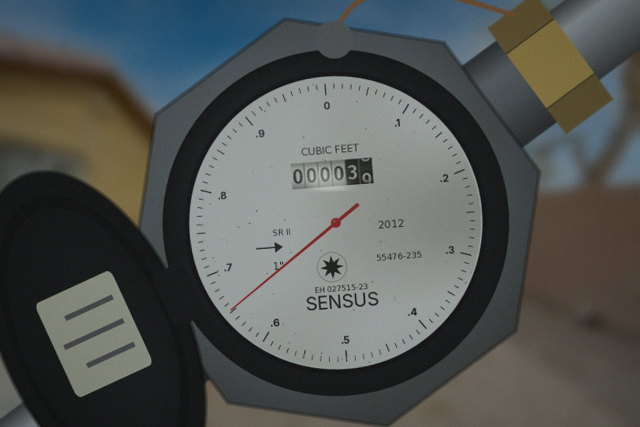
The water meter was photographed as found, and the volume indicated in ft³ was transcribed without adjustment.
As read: 38.65 ft³
